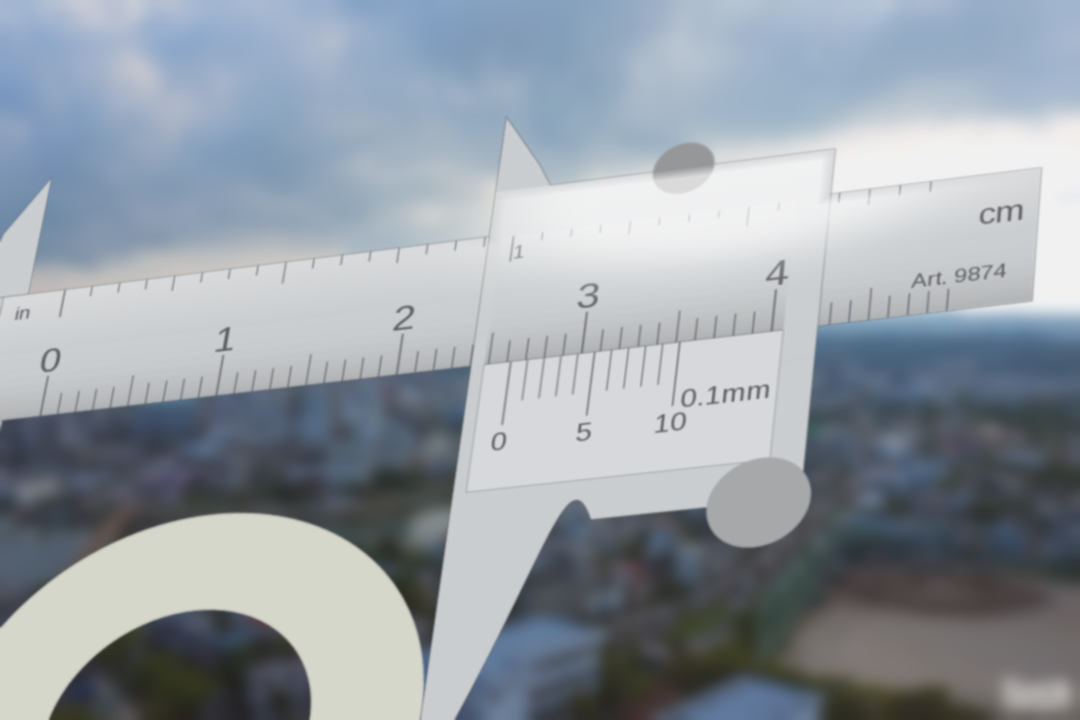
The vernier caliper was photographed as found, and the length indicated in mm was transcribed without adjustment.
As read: 26.2 mm
